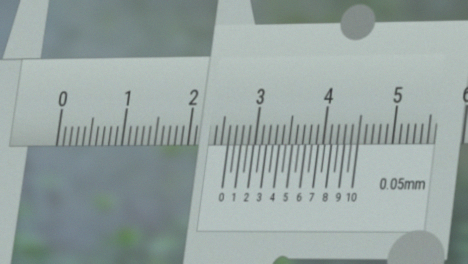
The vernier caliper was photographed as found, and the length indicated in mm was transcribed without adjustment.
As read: 26.0 mm
